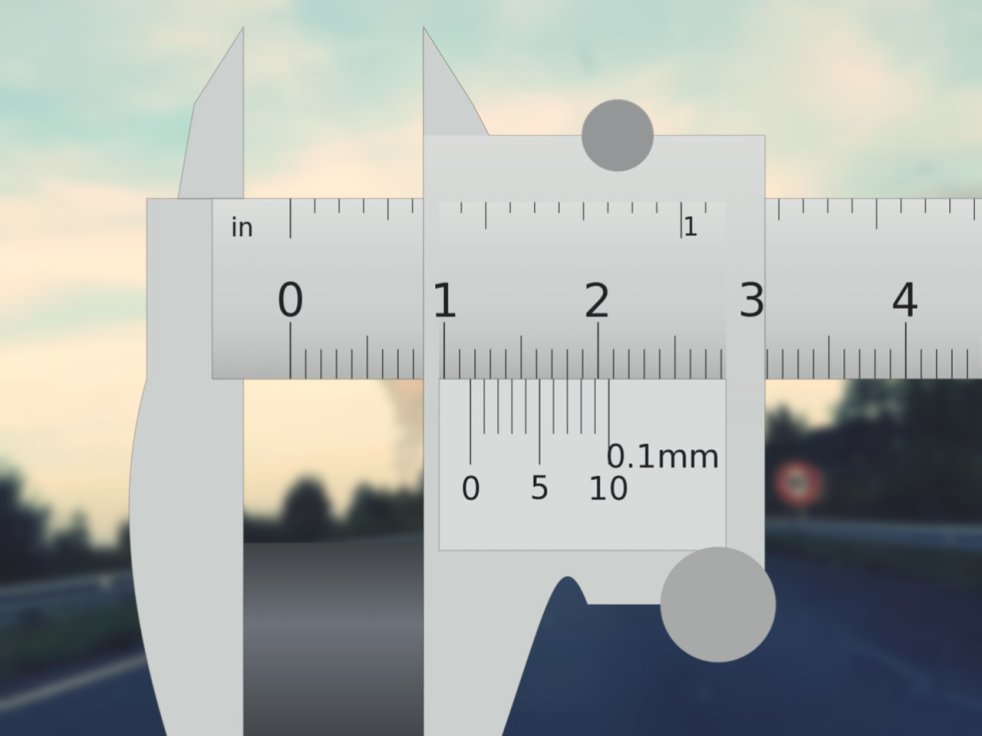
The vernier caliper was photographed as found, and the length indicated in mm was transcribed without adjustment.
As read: 11.7 mm
